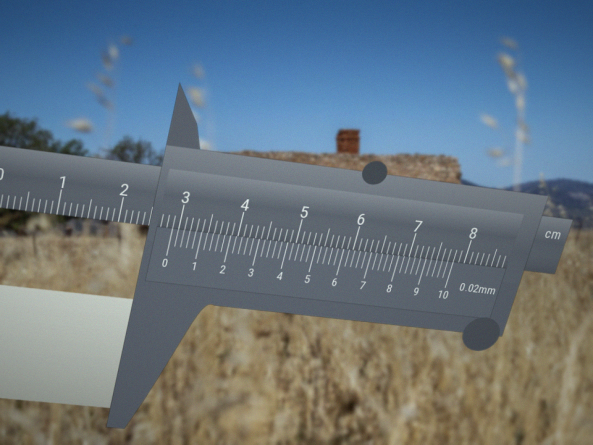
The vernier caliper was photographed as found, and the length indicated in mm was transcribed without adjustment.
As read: 29.0 mm
